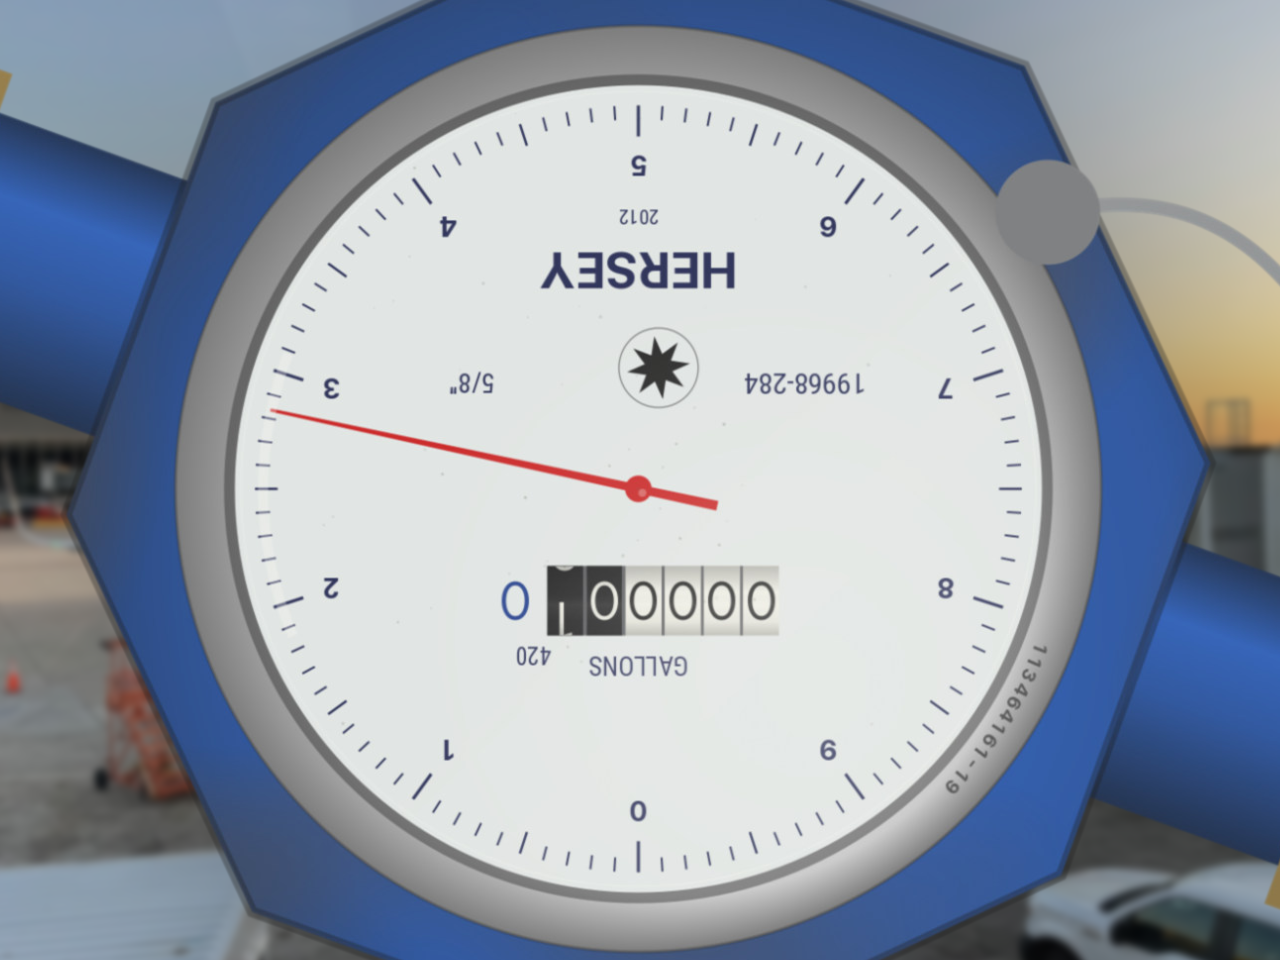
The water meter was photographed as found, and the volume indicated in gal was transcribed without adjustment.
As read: 12.8 gal
